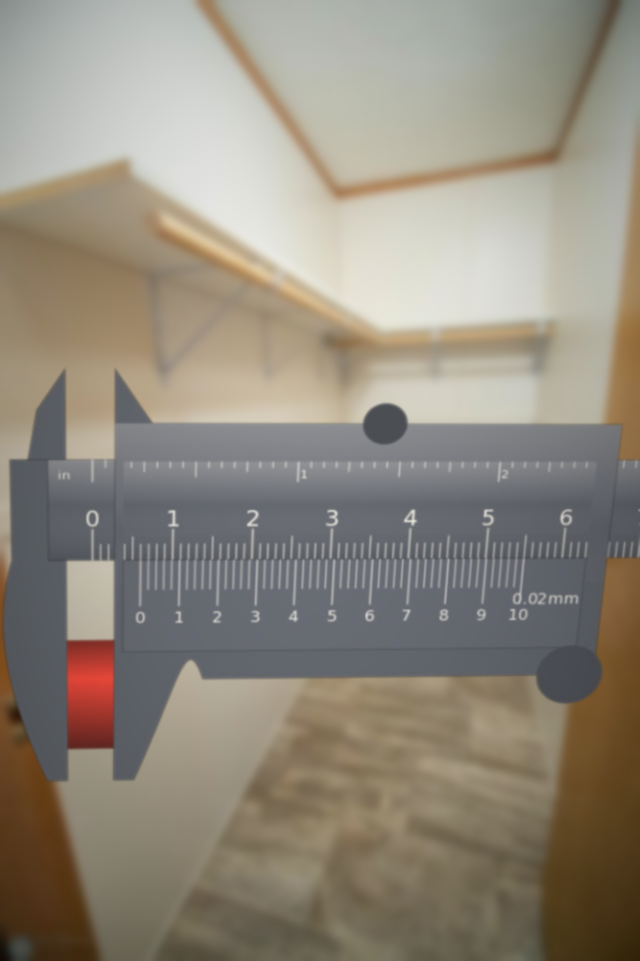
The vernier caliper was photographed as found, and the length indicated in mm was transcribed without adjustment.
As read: 6.0 mm
